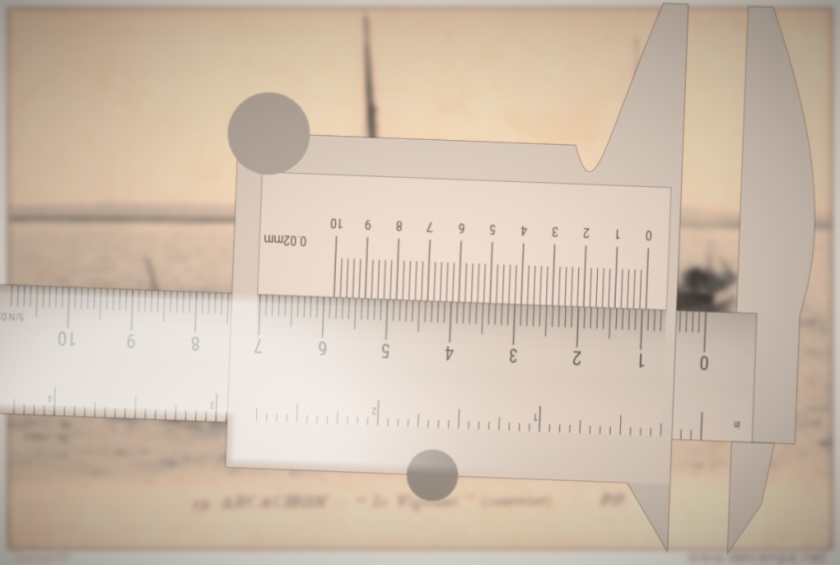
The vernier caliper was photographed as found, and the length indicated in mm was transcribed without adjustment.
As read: 9.4 mm
